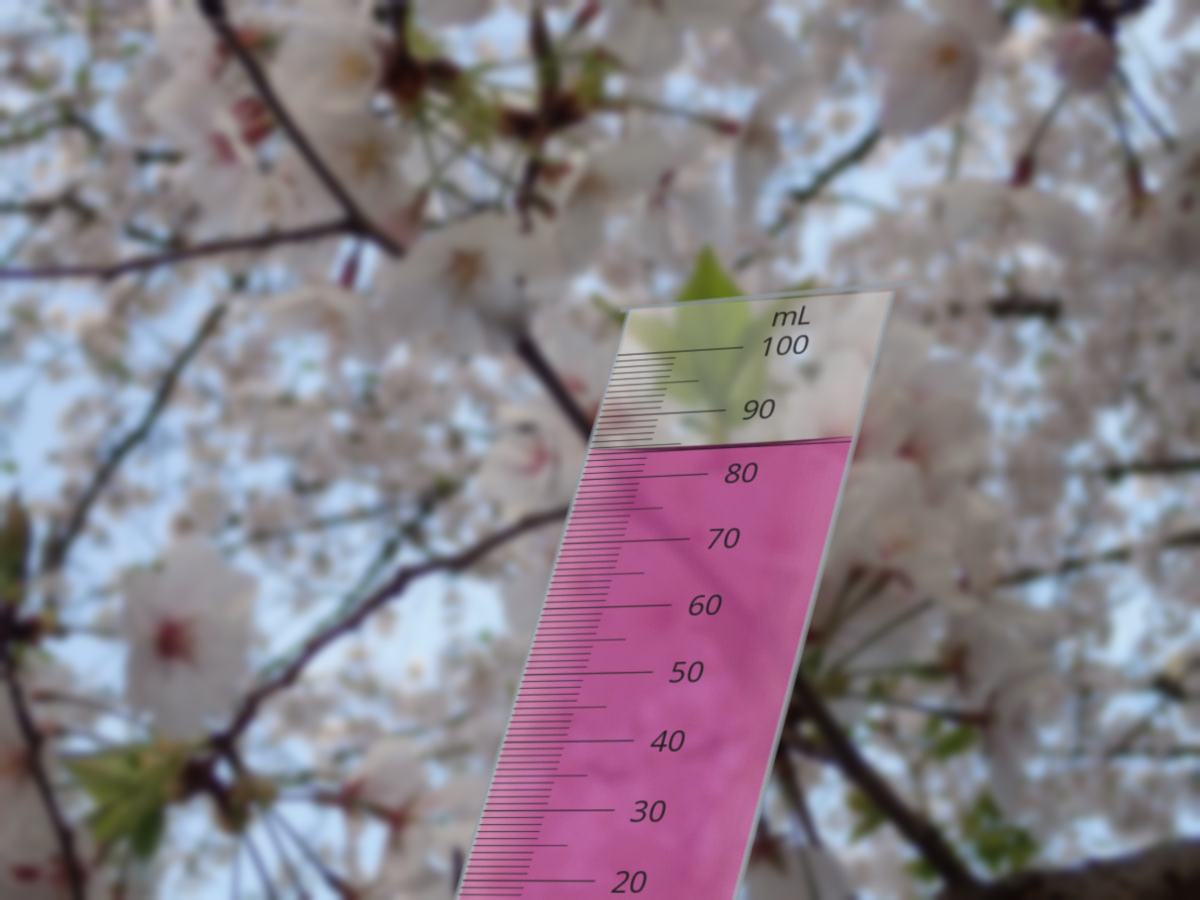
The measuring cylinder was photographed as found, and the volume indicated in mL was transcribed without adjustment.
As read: 84 mL
